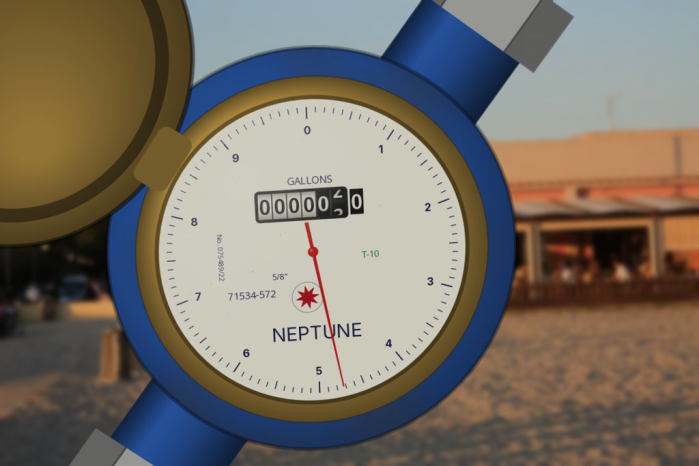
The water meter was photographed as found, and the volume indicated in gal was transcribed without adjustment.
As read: 24.7 gal
